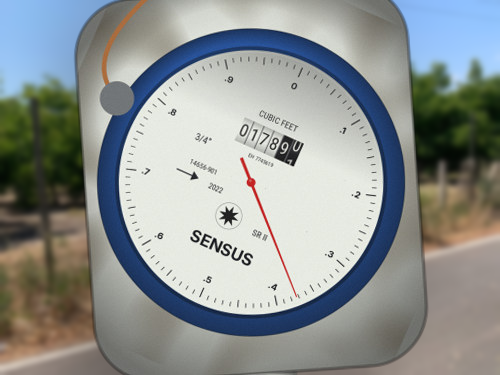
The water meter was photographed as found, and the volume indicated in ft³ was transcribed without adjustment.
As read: 17890.37 ft³
